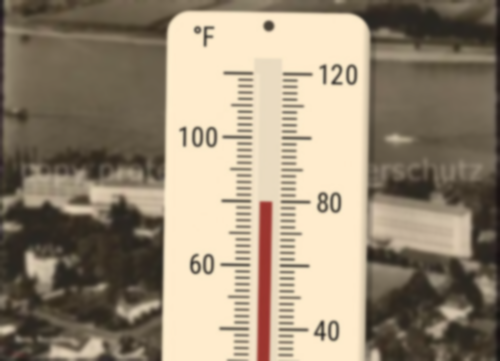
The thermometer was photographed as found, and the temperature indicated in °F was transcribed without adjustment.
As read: 80 °F
